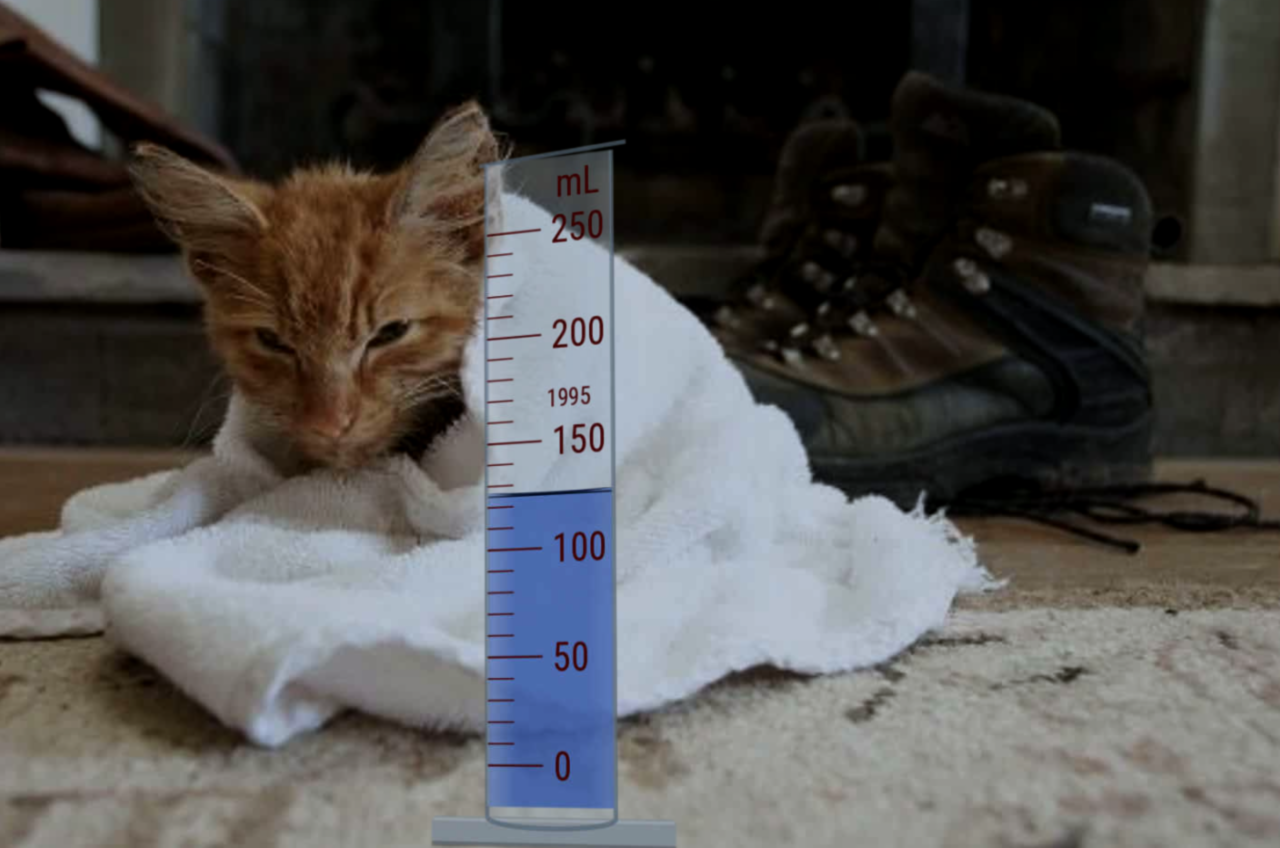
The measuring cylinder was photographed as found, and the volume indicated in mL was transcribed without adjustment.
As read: 125 mL
